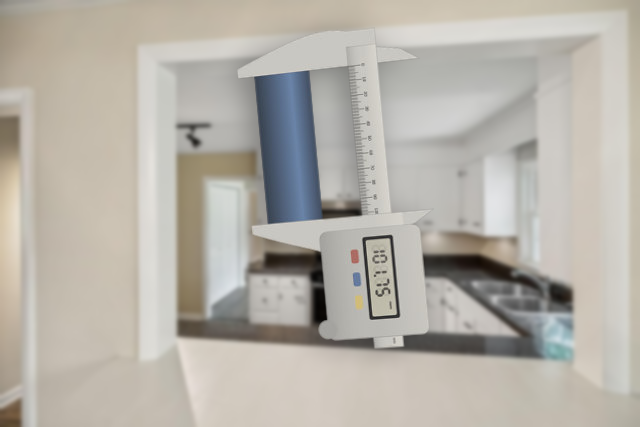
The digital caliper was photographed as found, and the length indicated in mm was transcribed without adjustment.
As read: 101.75 mm
